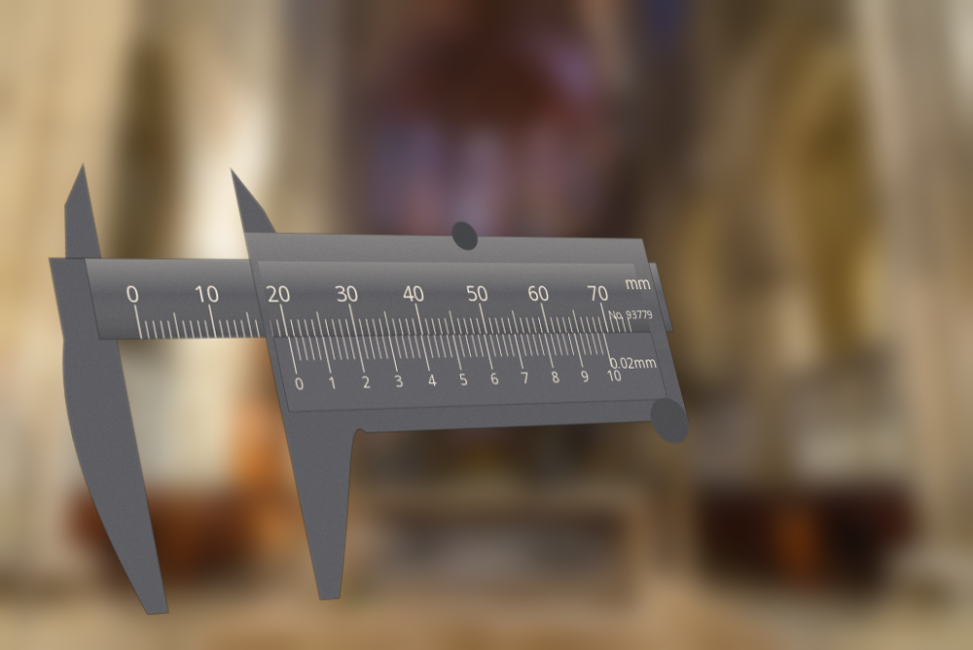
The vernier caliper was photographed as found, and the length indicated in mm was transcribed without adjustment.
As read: 20.2 mm
